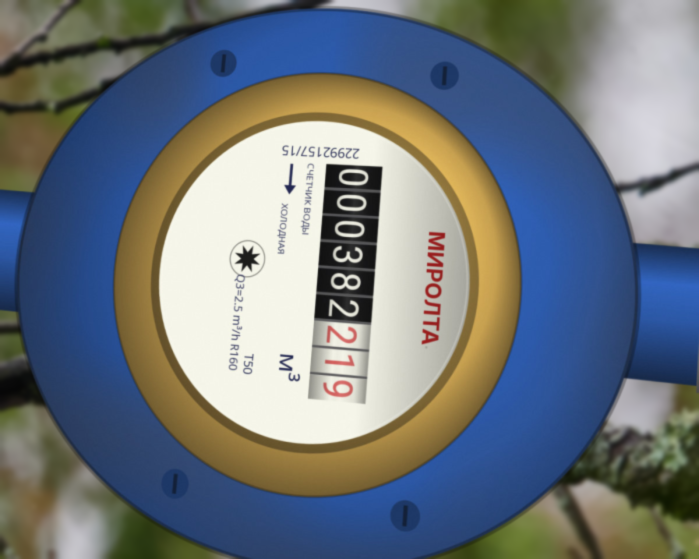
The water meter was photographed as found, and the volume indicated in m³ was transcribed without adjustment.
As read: 382.219 m³
